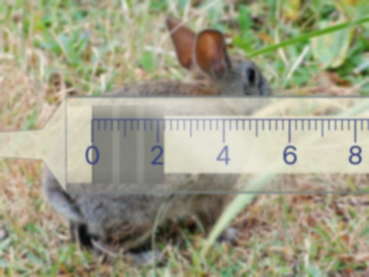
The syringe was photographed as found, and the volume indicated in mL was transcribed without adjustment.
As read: 0 mL
